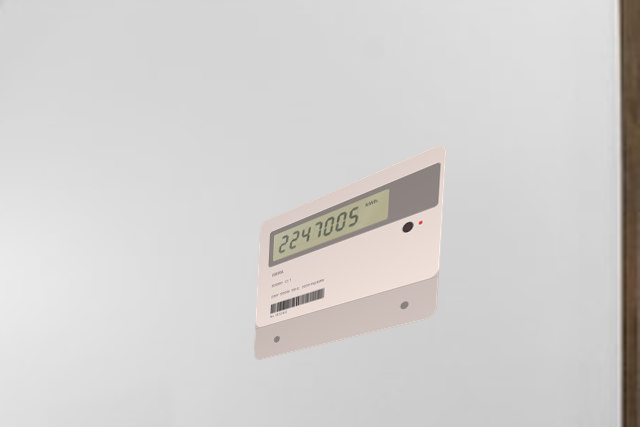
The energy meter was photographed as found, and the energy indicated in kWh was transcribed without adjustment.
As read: 2247005 kWh
